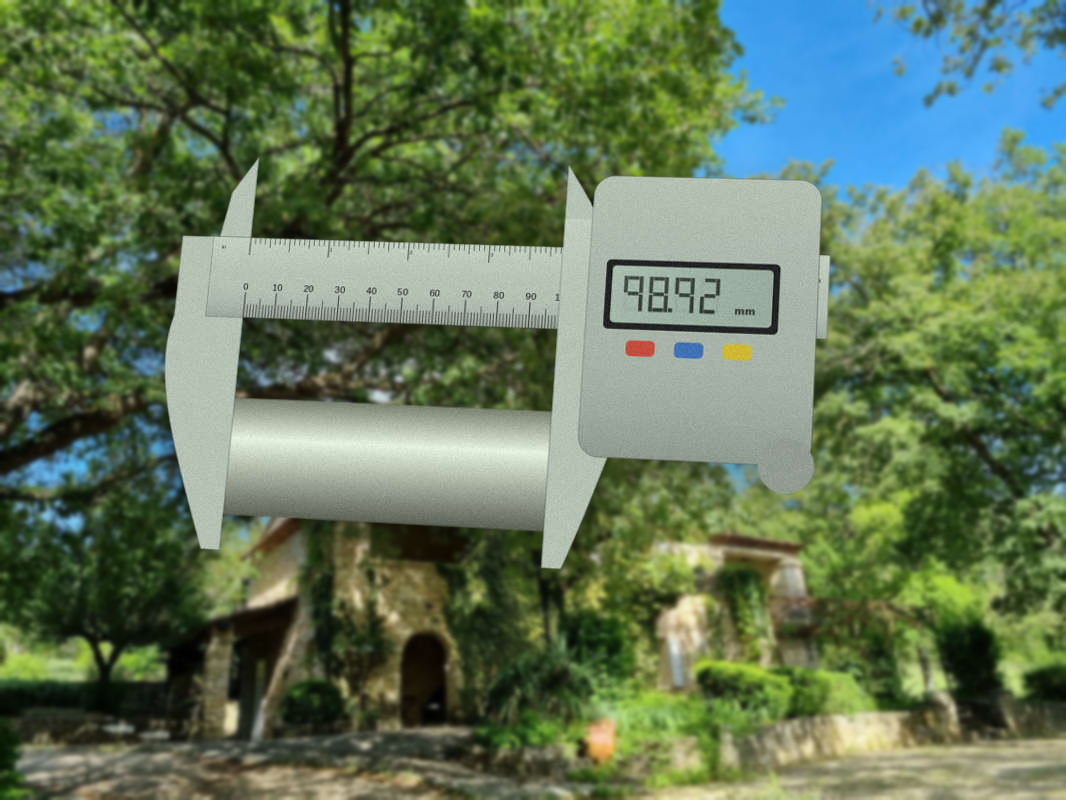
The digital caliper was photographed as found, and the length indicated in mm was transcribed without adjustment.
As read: 98.92 mm
